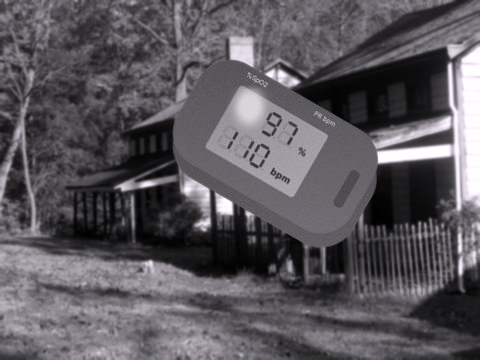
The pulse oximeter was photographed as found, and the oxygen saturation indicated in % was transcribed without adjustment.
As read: 97 %
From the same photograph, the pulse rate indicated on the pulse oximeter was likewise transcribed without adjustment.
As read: 110 bpm
